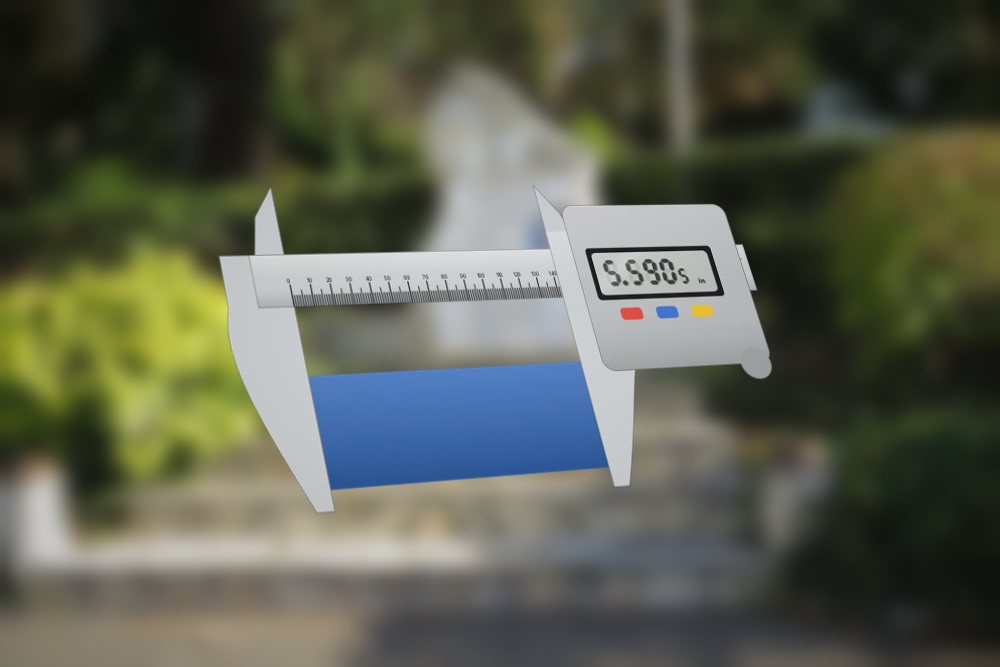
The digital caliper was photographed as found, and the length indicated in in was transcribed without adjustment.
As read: 5.5905 in
